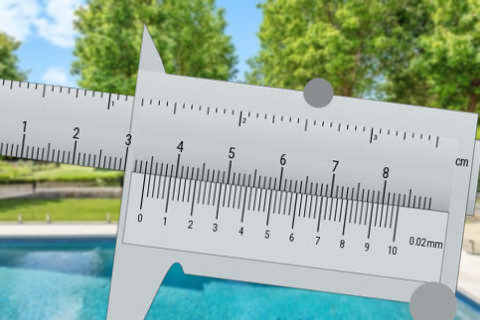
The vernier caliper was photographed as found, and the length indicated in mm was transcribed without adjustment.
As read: 34.0 mm
